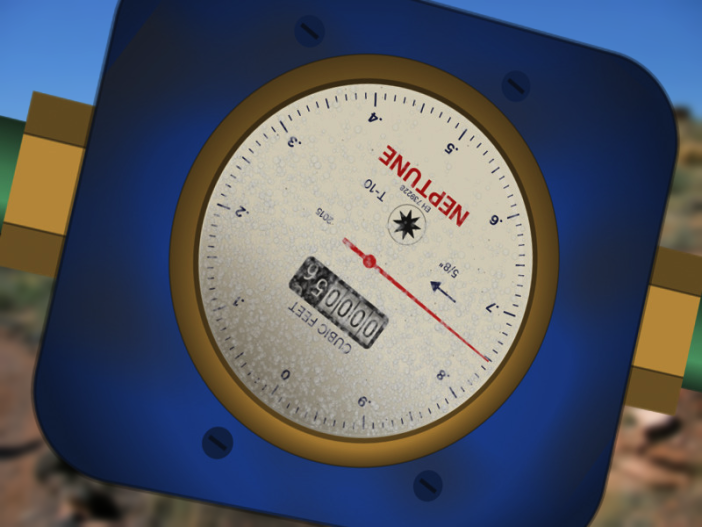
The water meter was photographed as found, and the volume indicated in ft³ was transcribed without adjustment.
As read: 55.75 ft³
